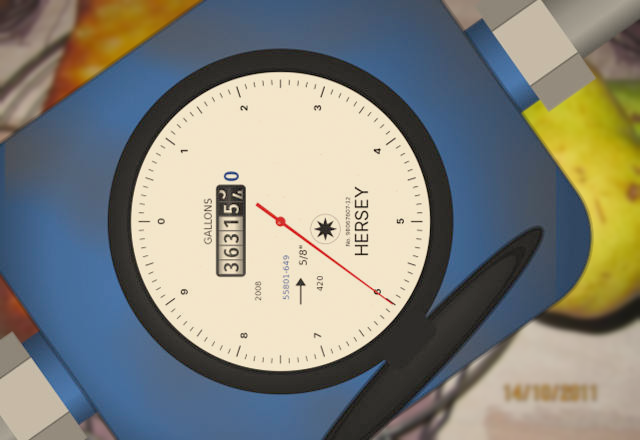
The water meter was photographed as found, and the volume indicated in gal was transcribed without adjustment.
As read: 3631536.0 gal
